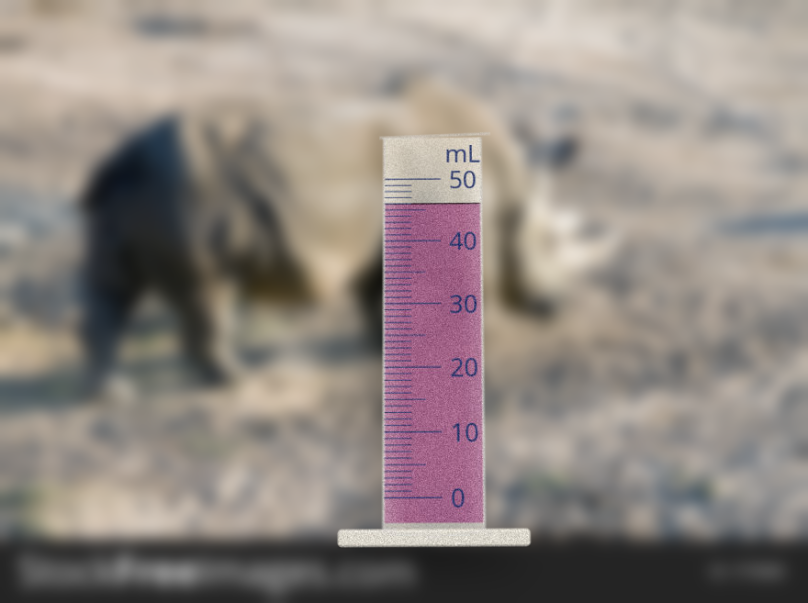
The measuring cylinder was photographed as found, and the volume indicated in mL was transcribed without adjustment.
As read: 46 mL
